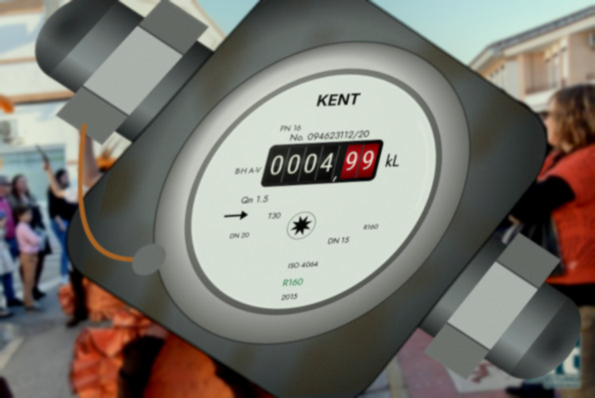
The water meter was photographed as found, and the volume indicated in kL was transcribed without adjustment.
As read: 4.99 kL
